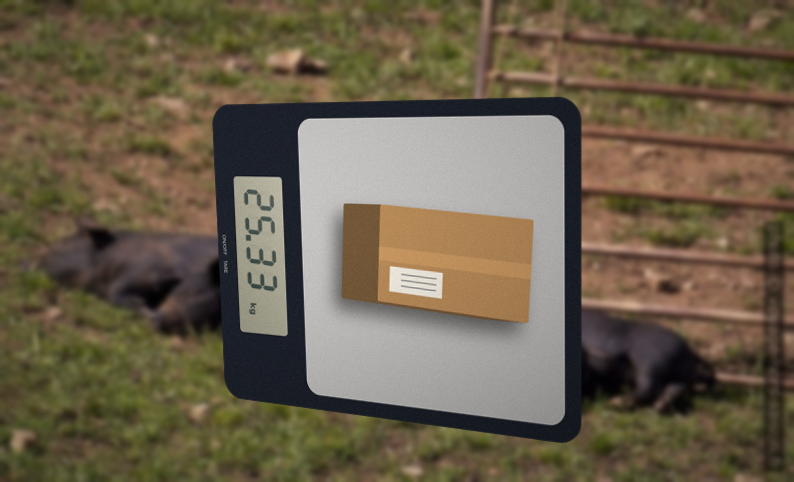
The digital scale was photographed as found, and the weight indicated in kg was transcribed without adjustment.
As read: 25.33 kg
